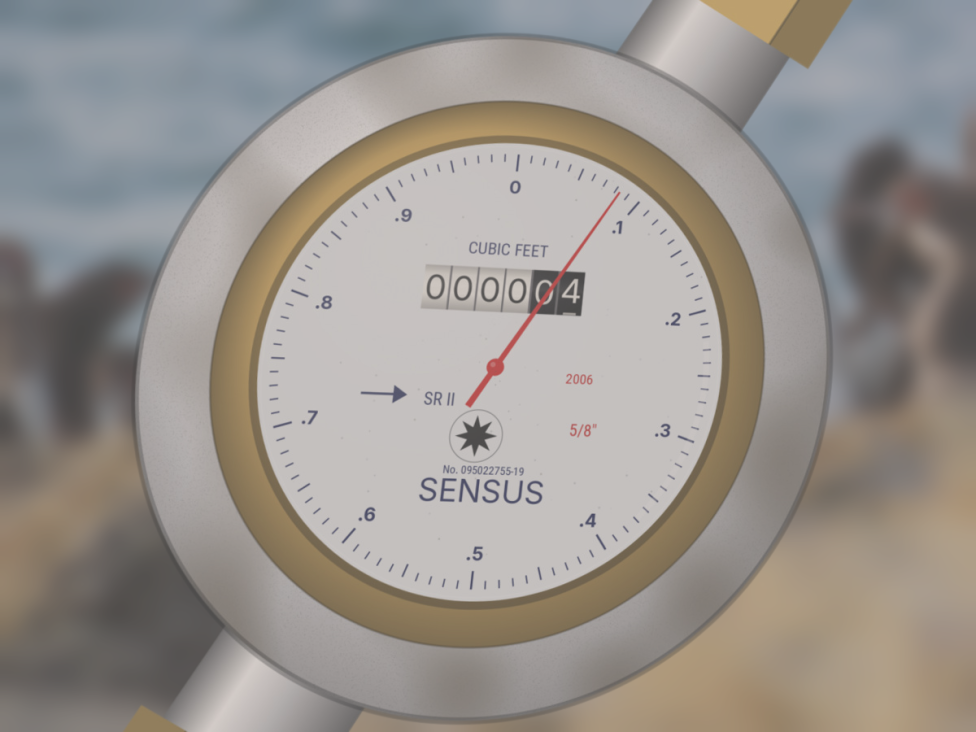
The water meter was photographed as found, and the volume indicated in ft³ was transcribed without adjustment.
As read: 4.08 ft³
